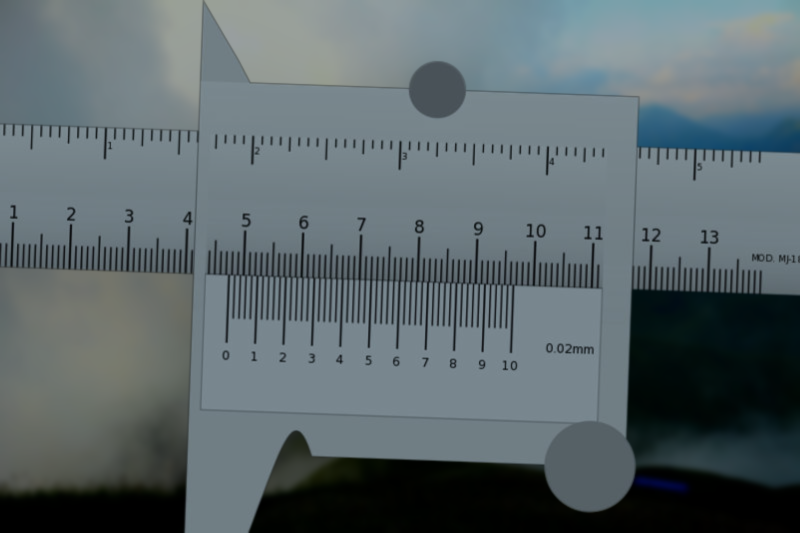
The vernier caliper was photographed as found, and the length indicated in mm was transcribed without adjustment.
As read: 47.5 mm
